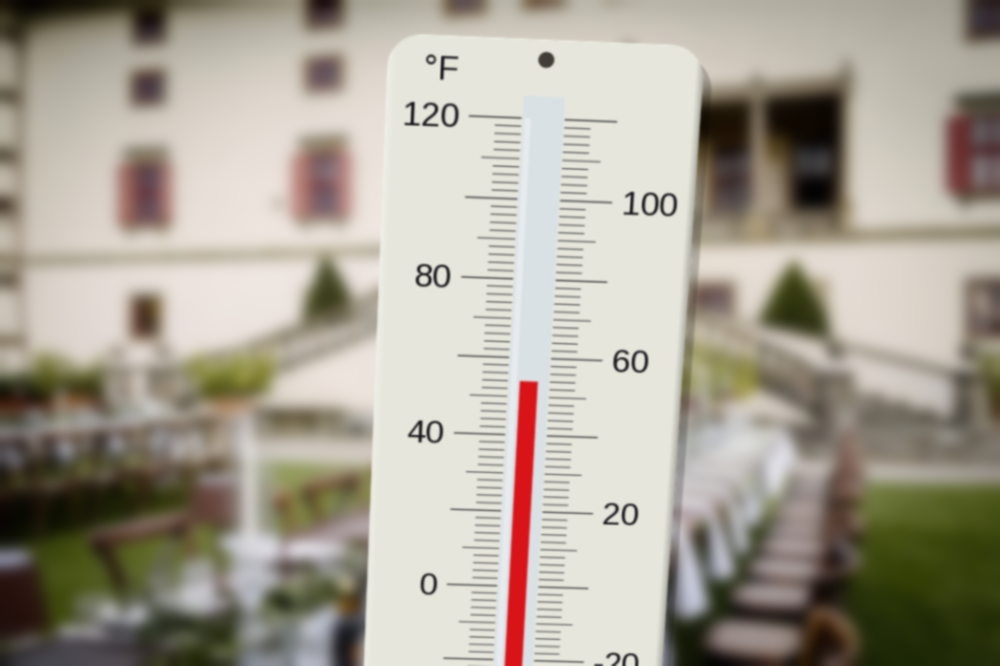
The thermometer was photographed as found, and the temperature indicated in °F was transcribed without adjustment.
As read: 54 °F
